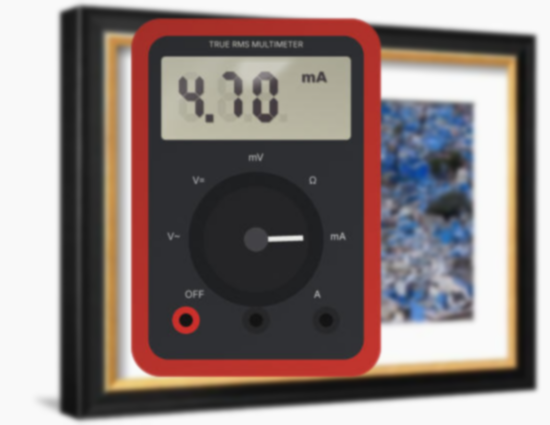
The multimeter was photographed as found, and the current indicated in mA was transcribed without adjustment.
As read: 4.70 mA
